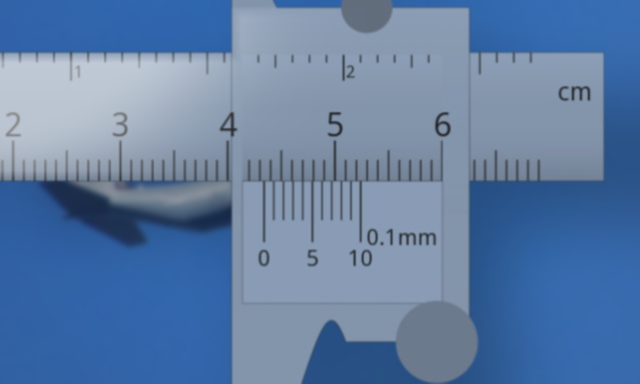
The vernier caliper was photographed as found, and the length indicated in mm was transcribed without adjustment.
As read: 43.4 mm
